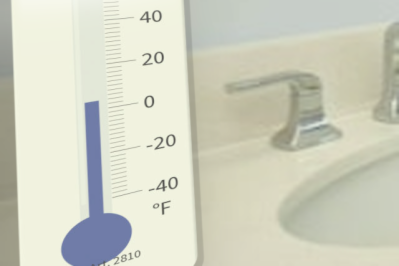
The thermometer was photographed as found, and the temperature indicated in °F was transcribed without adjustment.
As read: 4 °F
